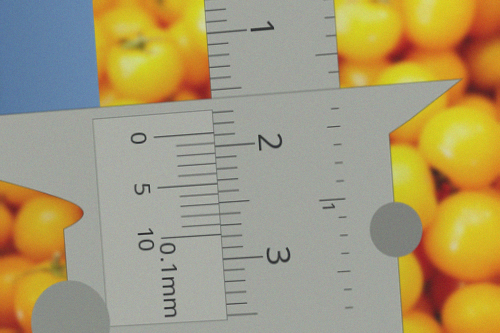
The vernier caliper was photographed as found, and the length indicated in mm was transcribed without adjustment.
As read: 18.8 mm
